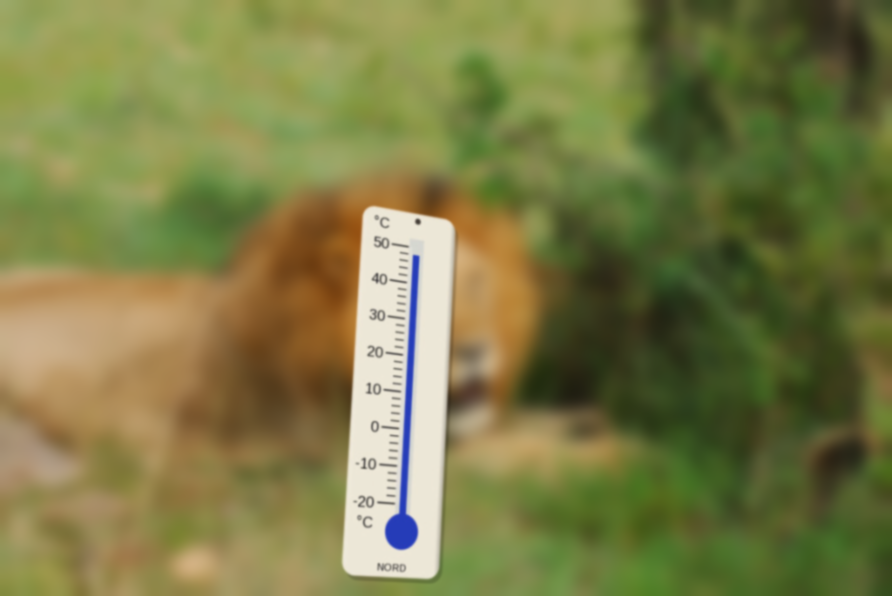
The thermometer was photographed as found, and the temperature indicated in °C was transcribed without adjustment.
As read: 48 °C
